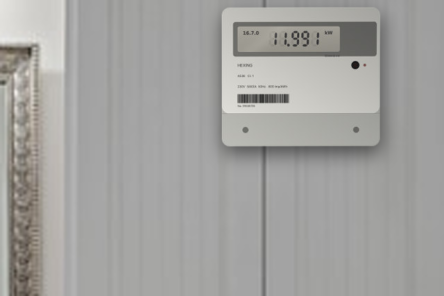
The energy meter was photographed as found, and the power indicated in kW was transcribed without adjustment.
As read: 11.991 kW
